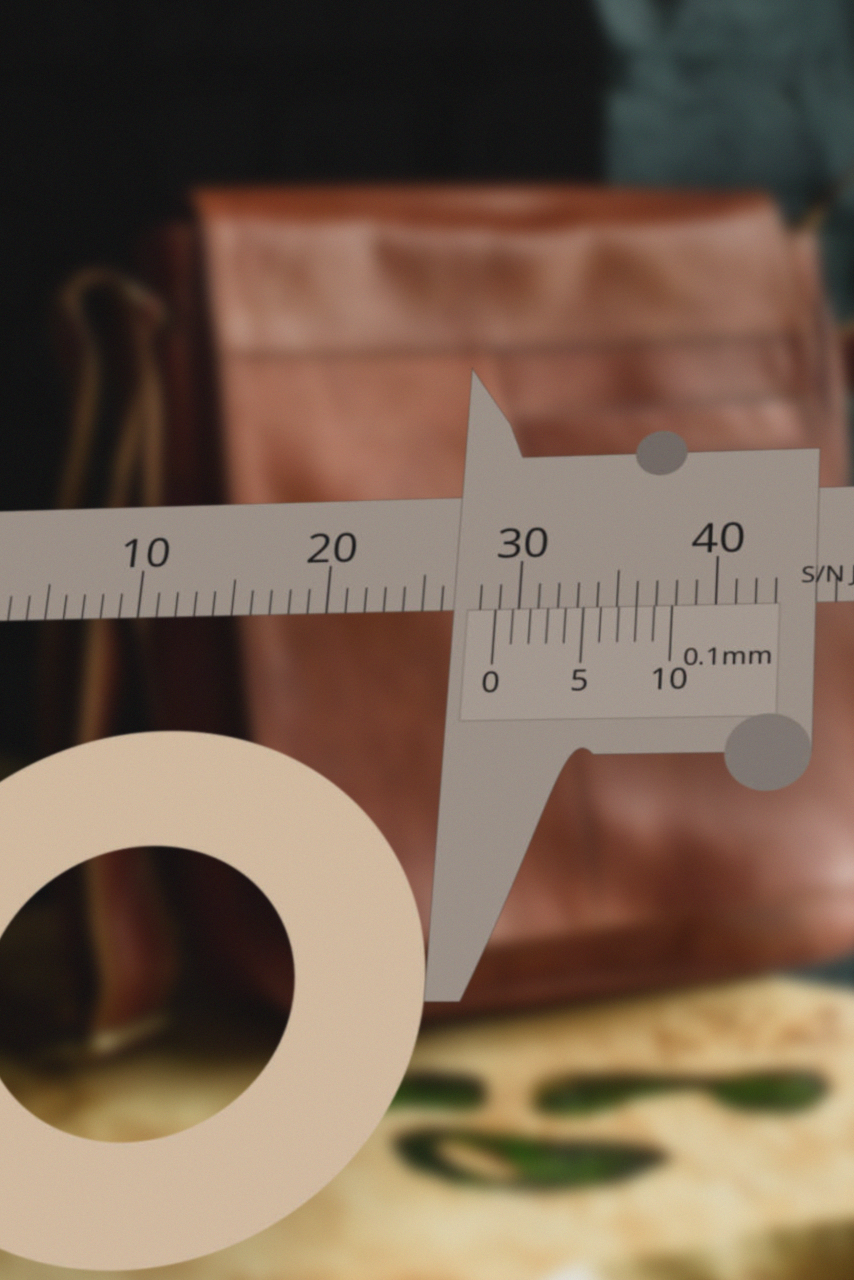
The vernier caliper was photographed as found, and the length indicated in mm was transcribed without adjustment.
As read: 28.8 mm
